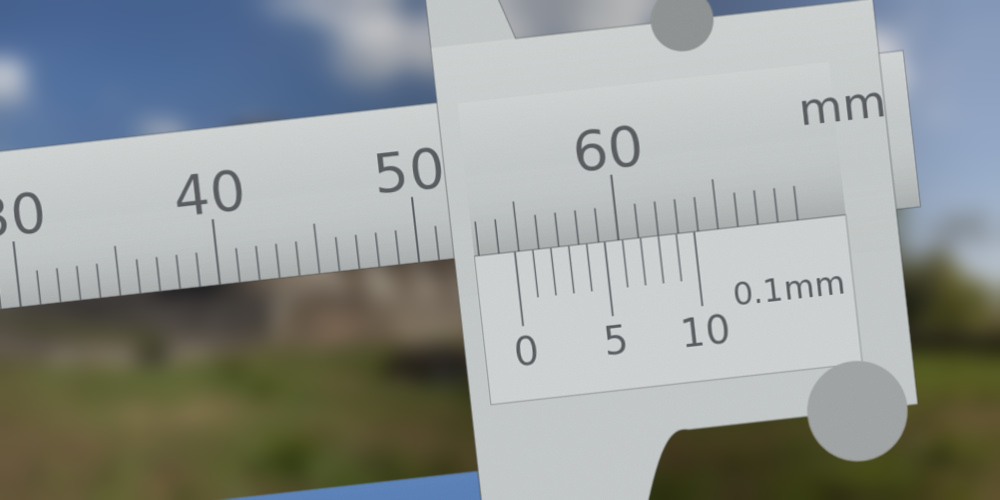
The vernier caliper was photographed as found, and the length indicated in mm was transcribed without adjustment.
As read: 54.8 mm
